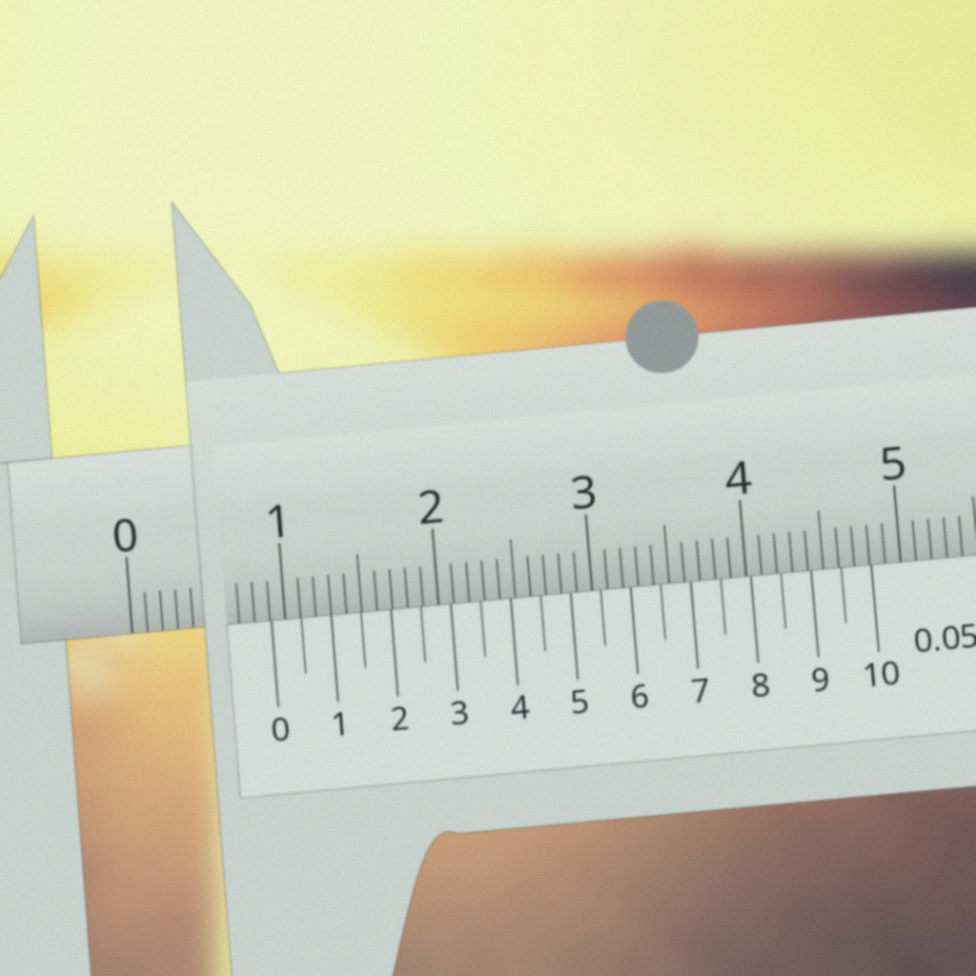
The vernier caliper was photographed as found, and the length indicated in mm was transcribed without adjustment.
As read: 9.1 mm
